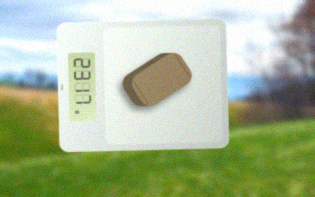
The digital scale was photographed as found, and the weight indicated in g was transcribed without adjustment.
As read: 2317 g
